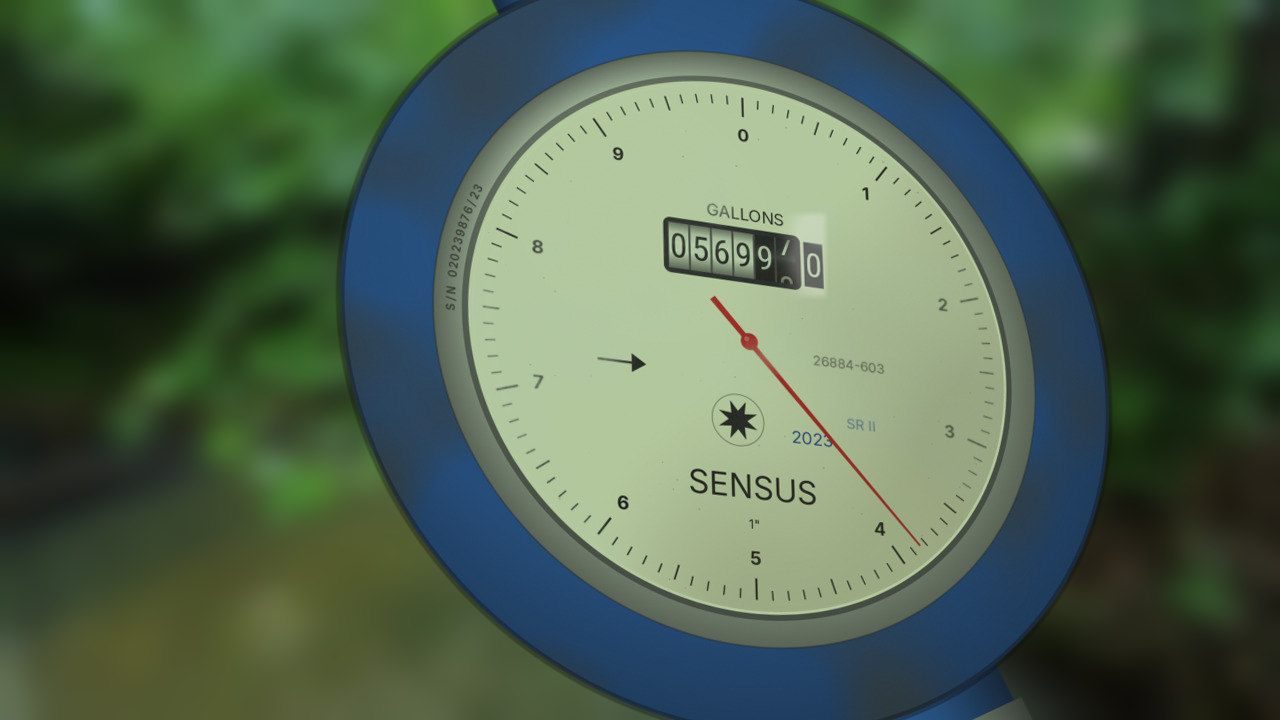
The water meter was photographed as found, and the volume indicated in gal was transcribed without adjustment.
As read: 569973.8 gal
